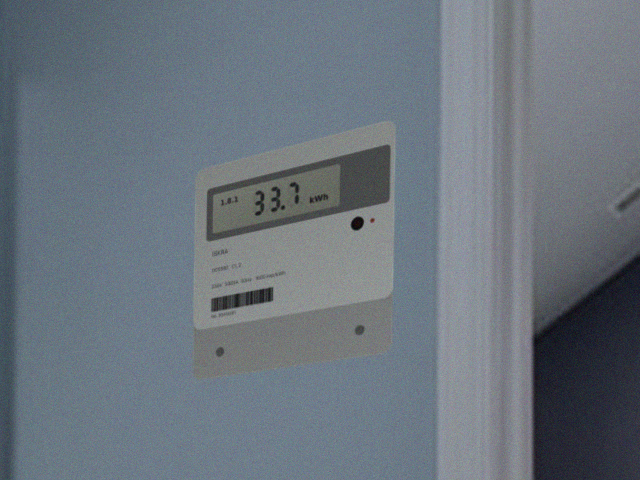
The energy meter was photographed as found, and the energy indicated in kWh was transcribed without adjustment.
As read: 33.7 kWh
